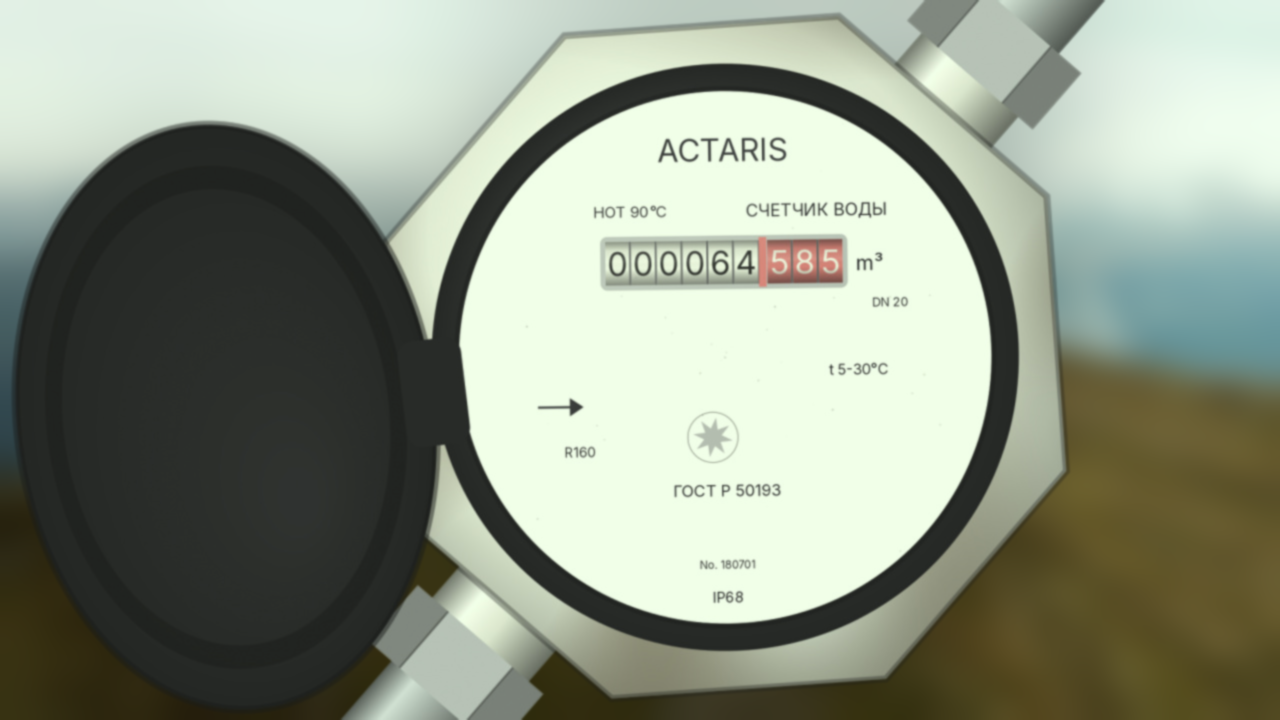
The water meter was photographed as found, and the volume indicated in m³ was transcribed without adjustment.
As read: 64.585 m³
